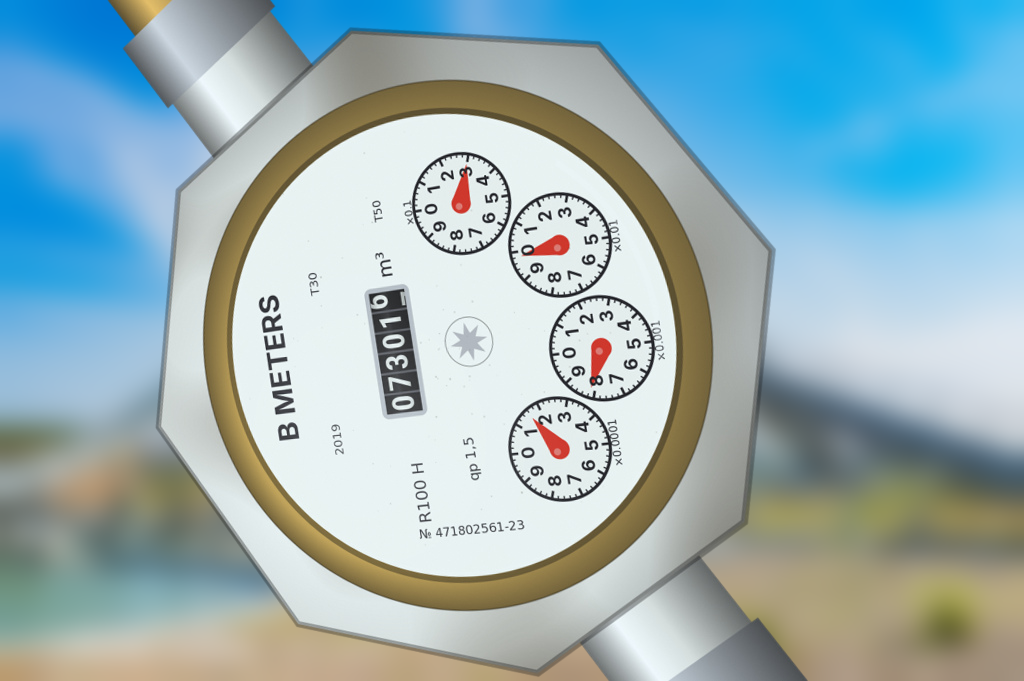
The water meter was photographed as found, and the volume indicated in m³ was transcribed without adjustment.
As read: 73016.2981 m³
